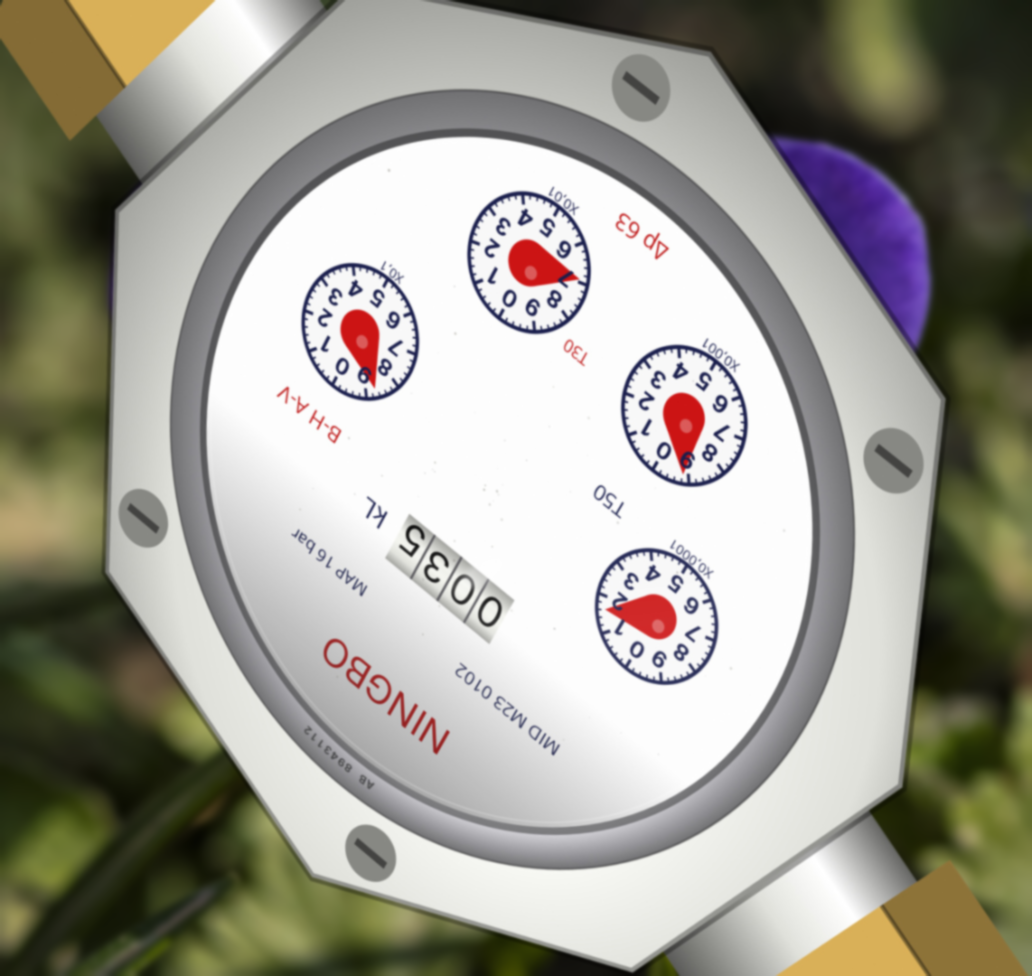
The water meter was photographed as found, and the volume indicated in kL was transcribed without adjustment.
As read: 34.8691 kL
